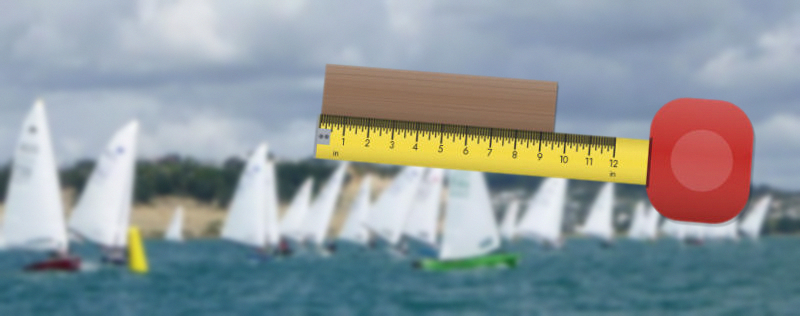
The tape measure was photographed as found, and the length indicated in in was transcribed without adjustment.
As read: 9.5 in
